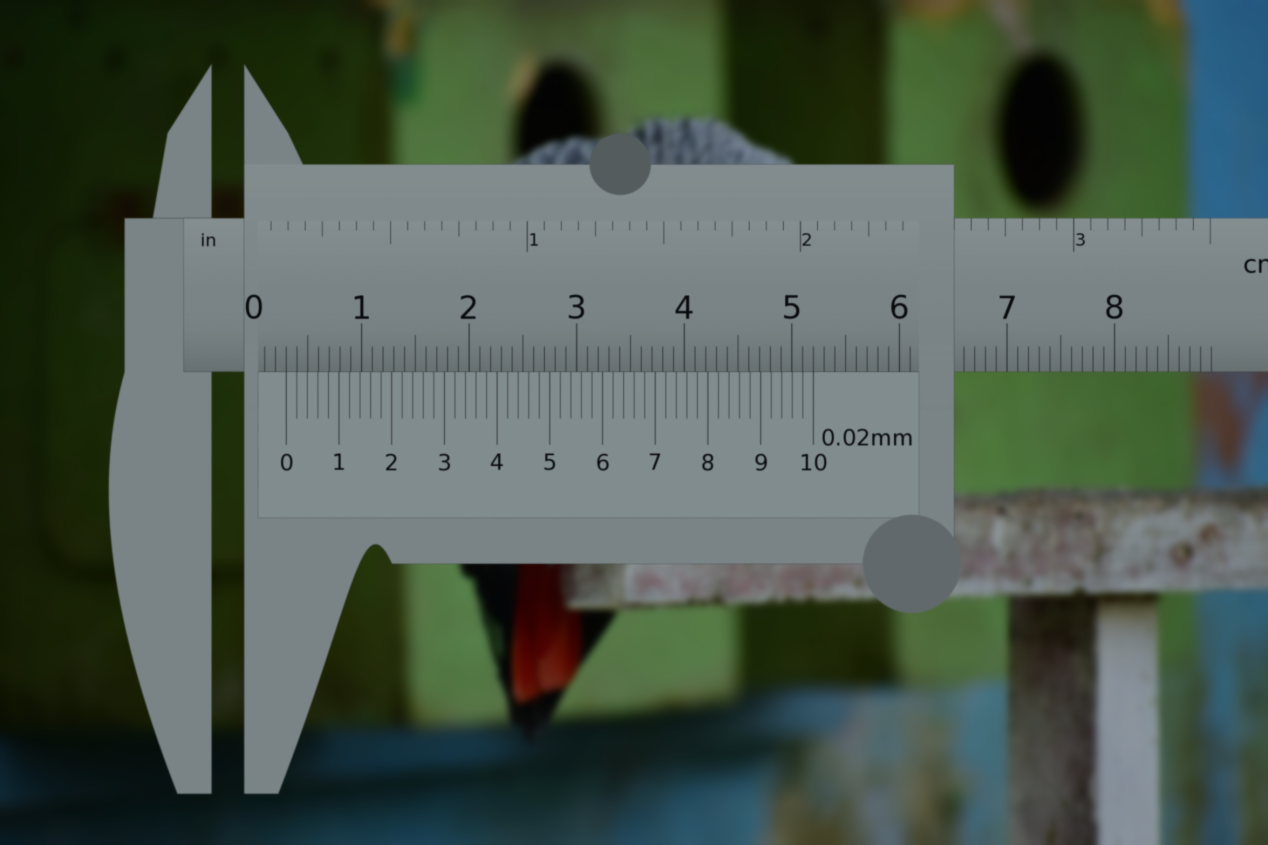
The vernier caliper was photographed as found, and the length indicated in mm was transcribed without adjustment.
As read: 3.0 mm
